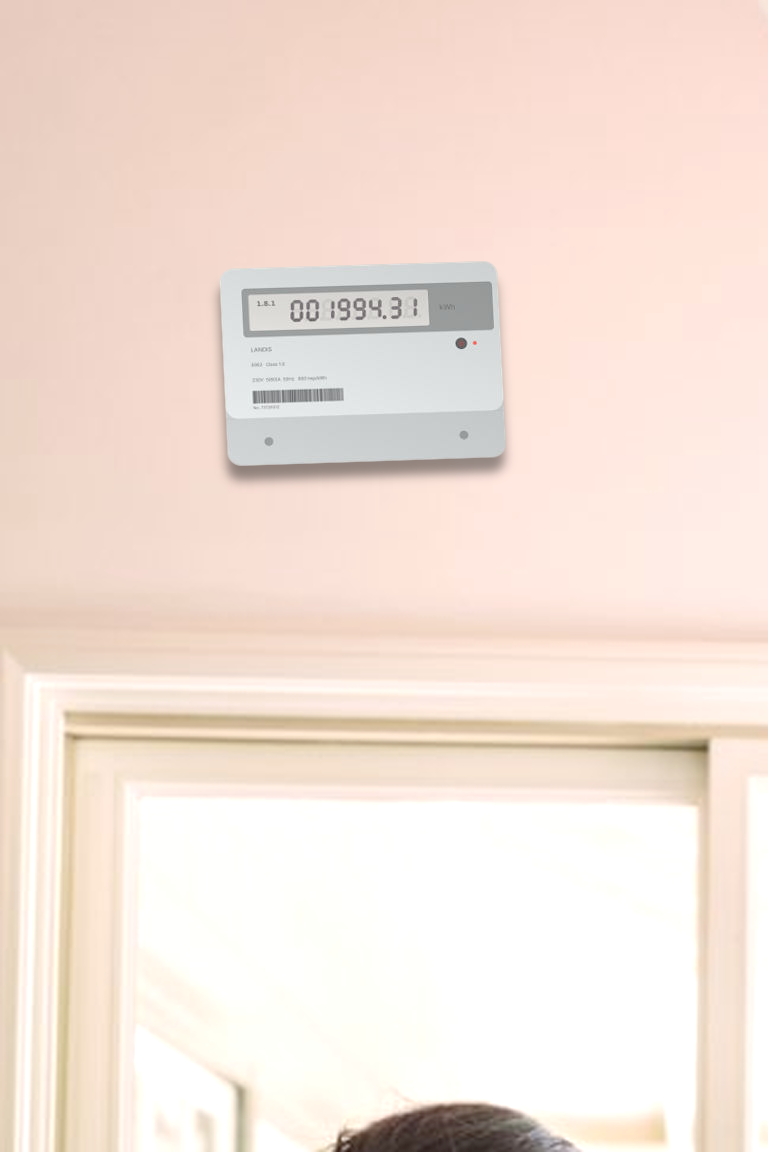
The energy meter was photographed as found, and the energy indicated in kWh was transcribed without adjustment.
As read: 1994.31 kWh
